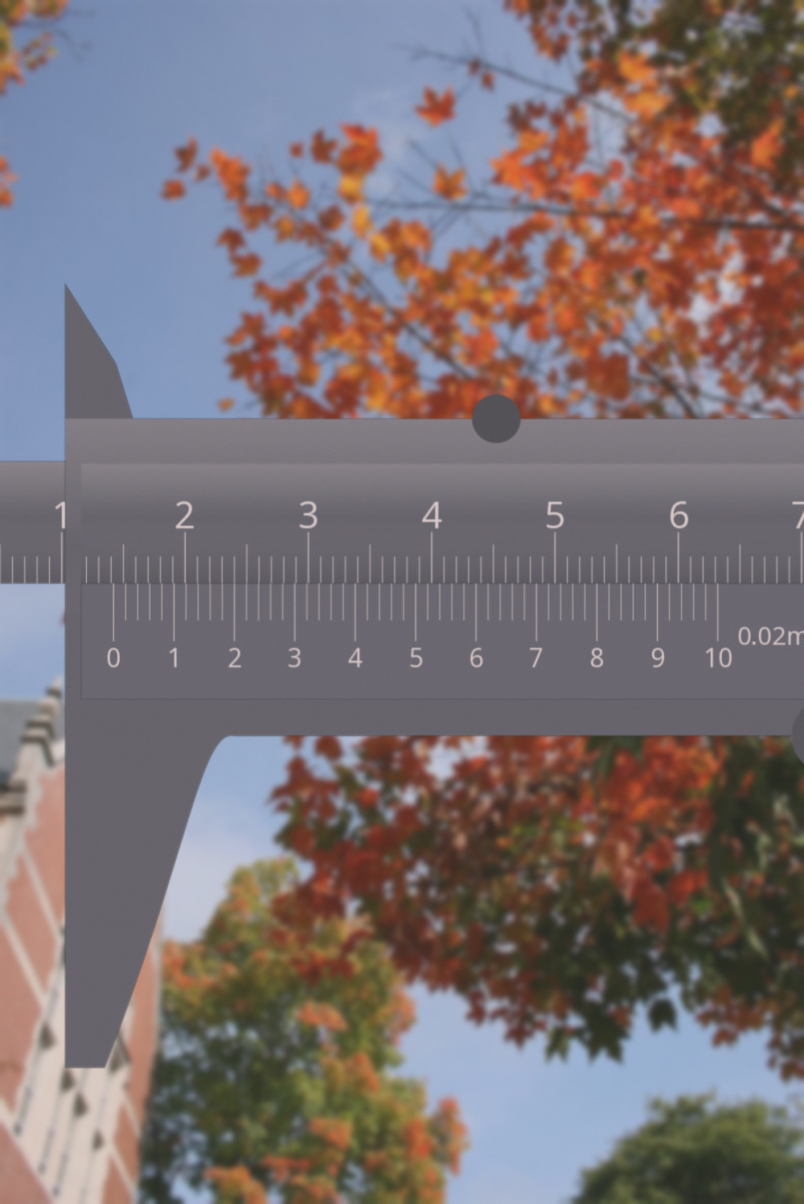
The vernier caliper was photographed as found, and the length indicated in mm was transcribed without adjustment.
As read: 14.2 mm
